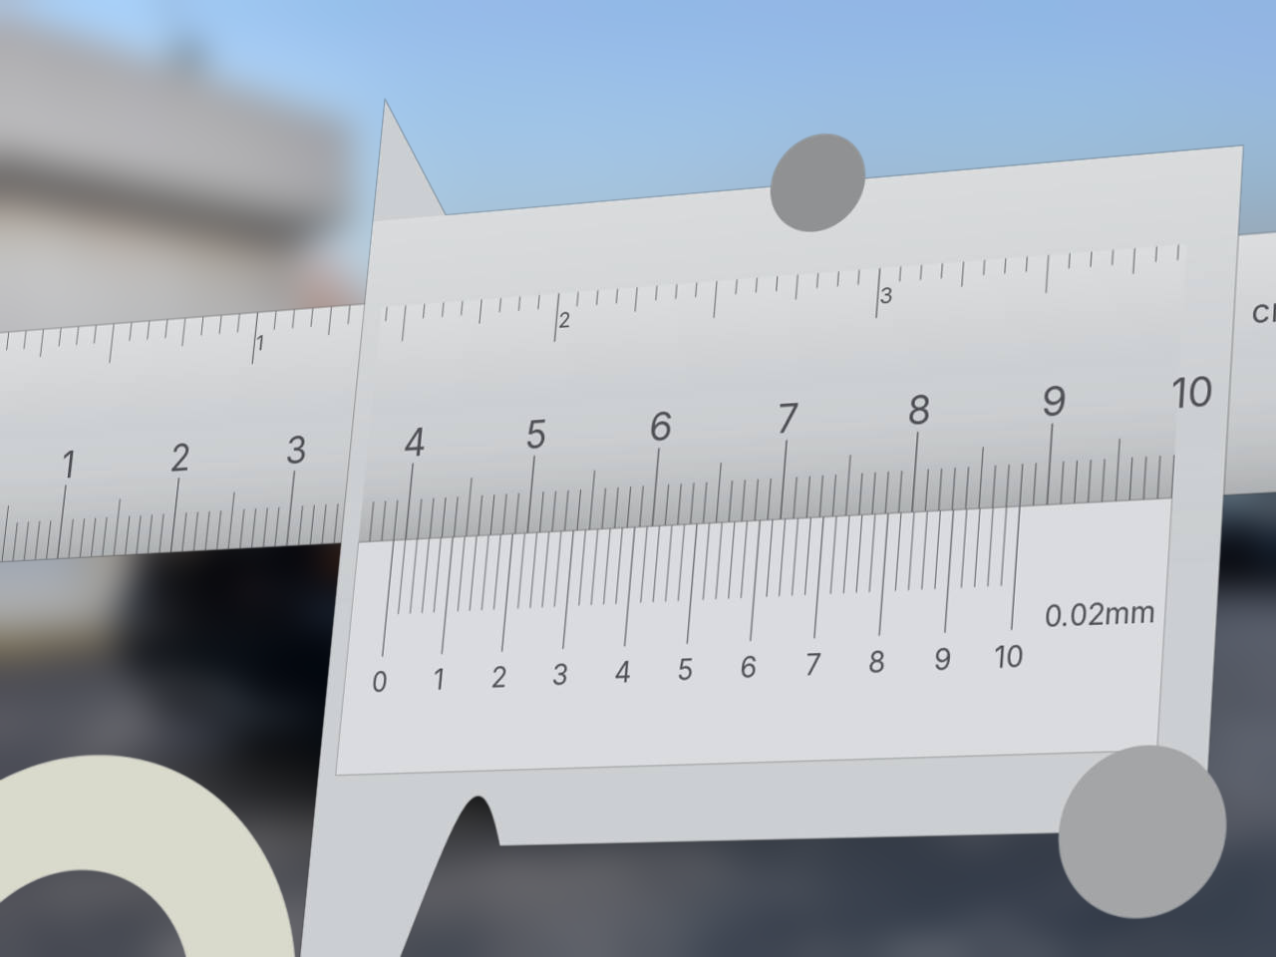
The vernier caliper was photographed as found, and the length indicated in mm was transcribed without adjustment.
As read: 39.0 mm
